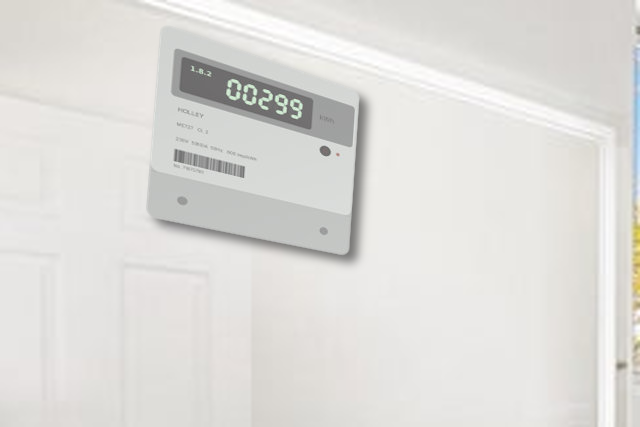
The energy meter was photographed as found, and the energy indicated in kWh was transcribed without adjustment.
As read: 299 kWh
